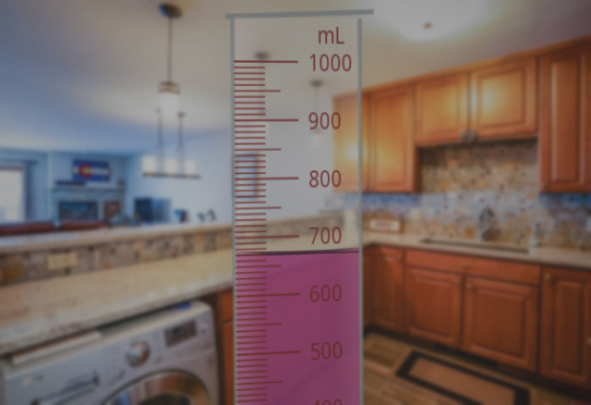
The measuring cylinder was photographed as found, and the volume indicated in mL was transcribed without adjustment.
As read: 670 mL
